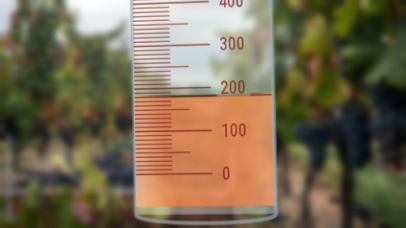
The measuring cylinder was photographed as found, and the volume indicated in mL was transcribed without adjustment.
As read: 180 mL
